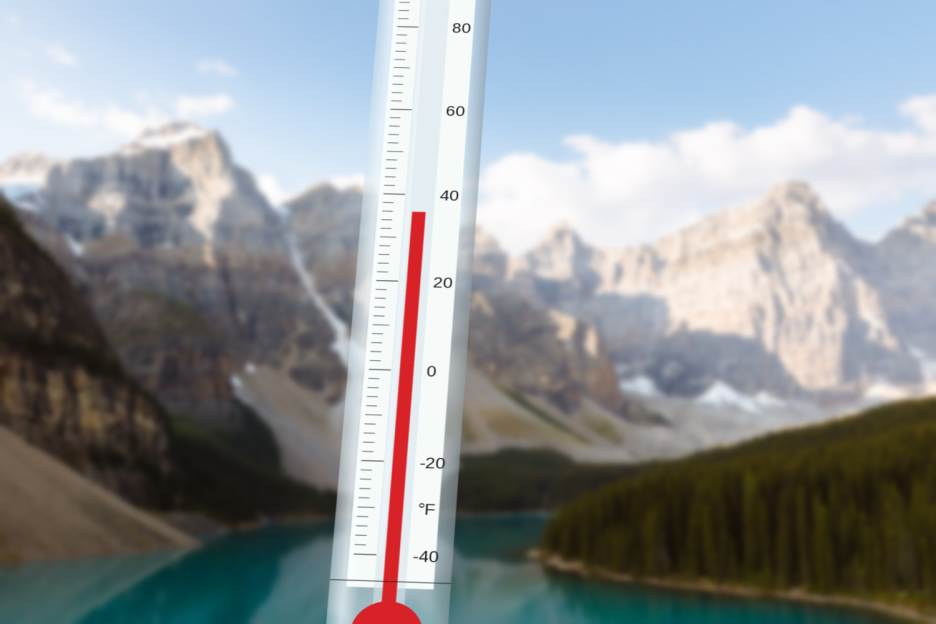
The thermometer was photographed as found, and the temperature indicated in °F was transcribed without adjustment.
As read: 36 °F
